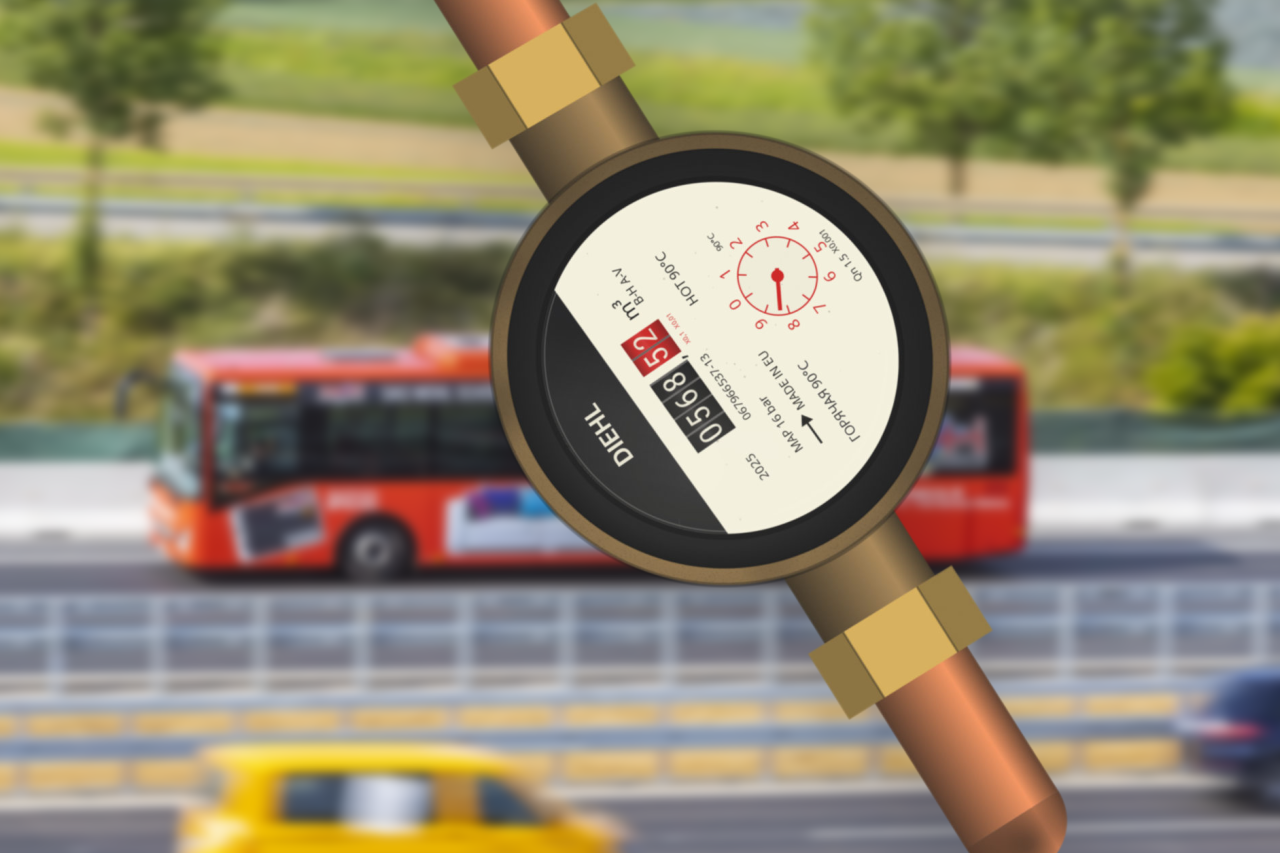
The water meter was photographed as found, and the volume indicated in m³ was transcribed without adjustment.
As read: 568.528 m³
